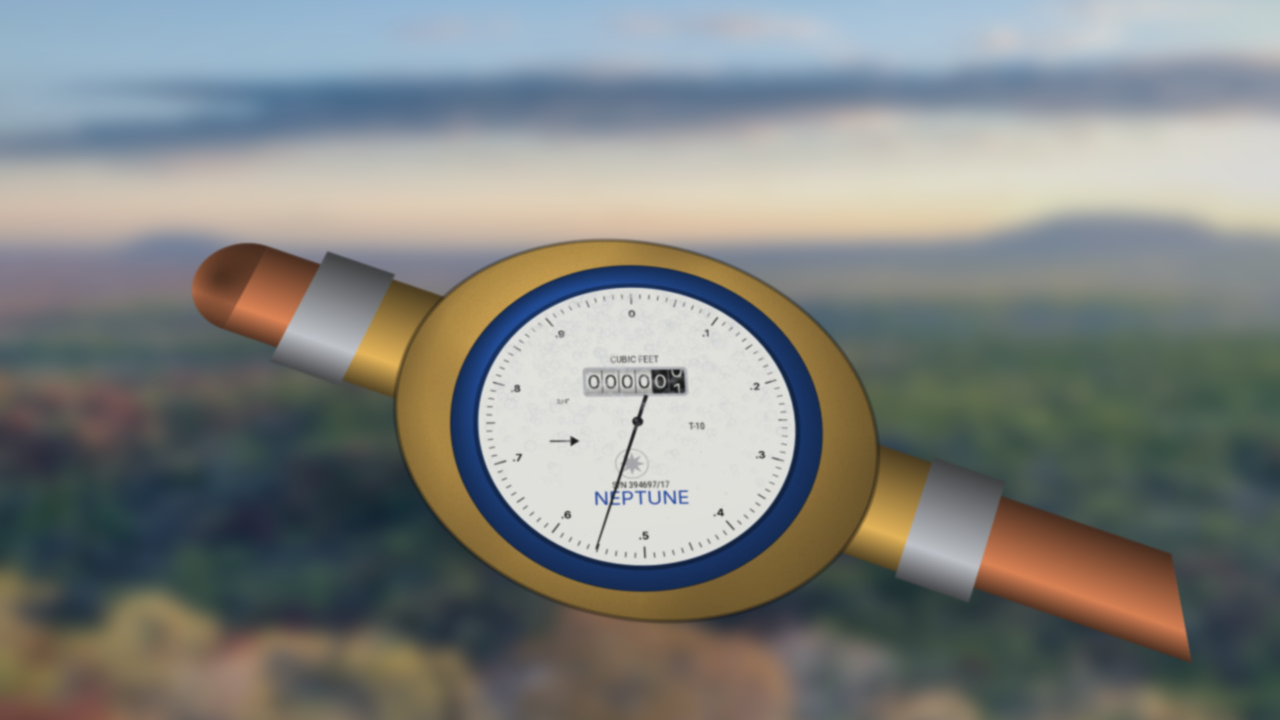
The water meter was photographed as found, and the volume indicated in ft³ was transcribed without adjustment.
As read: 0.55 ft³
